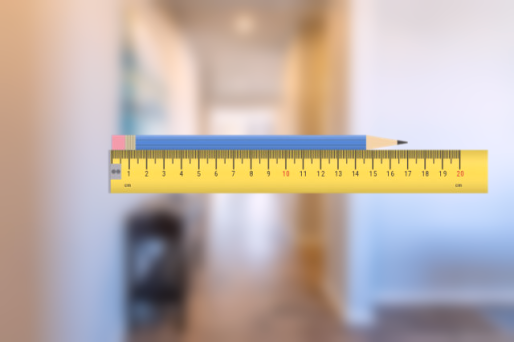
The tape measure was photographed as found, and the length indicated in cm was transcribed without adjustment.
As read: 17 cm
